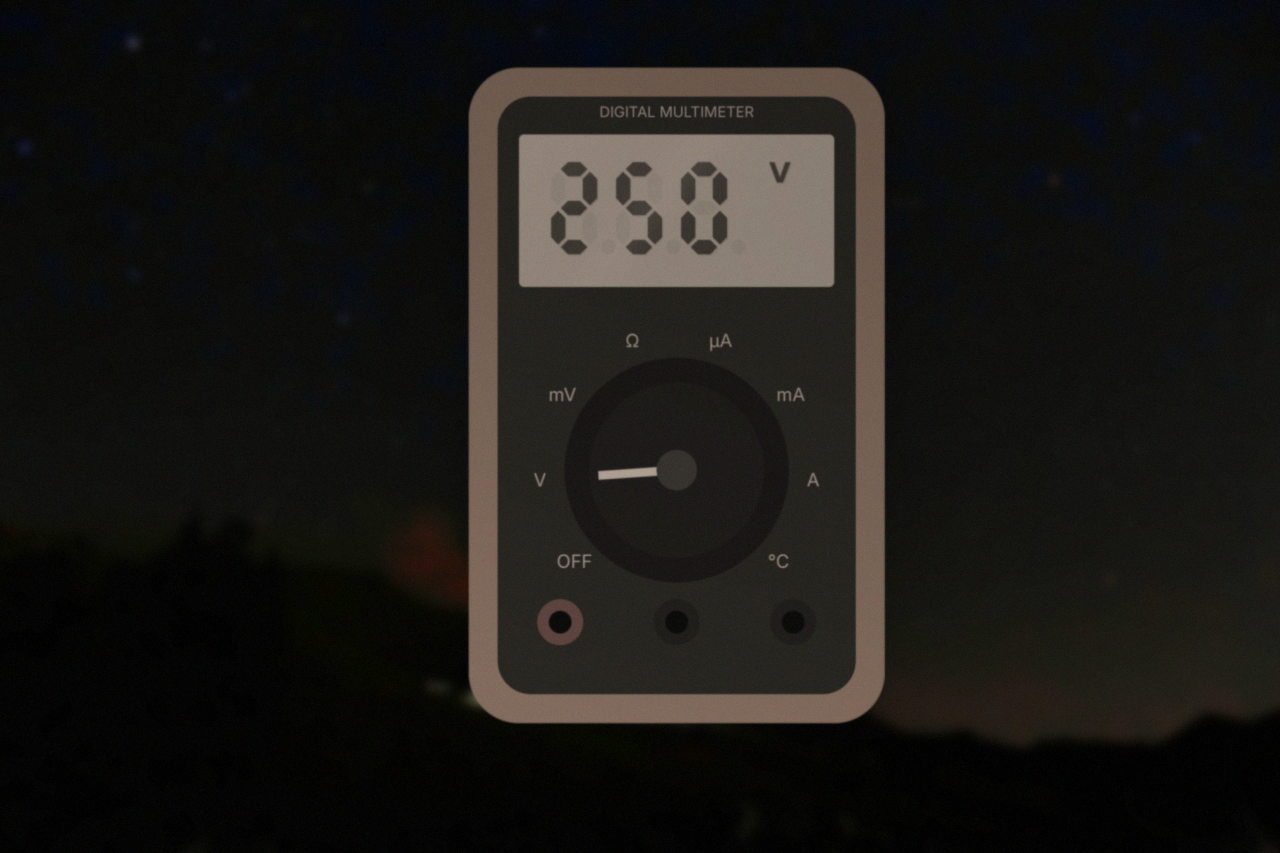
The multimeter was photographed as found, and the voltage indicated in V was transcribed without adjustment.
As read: 250 V
